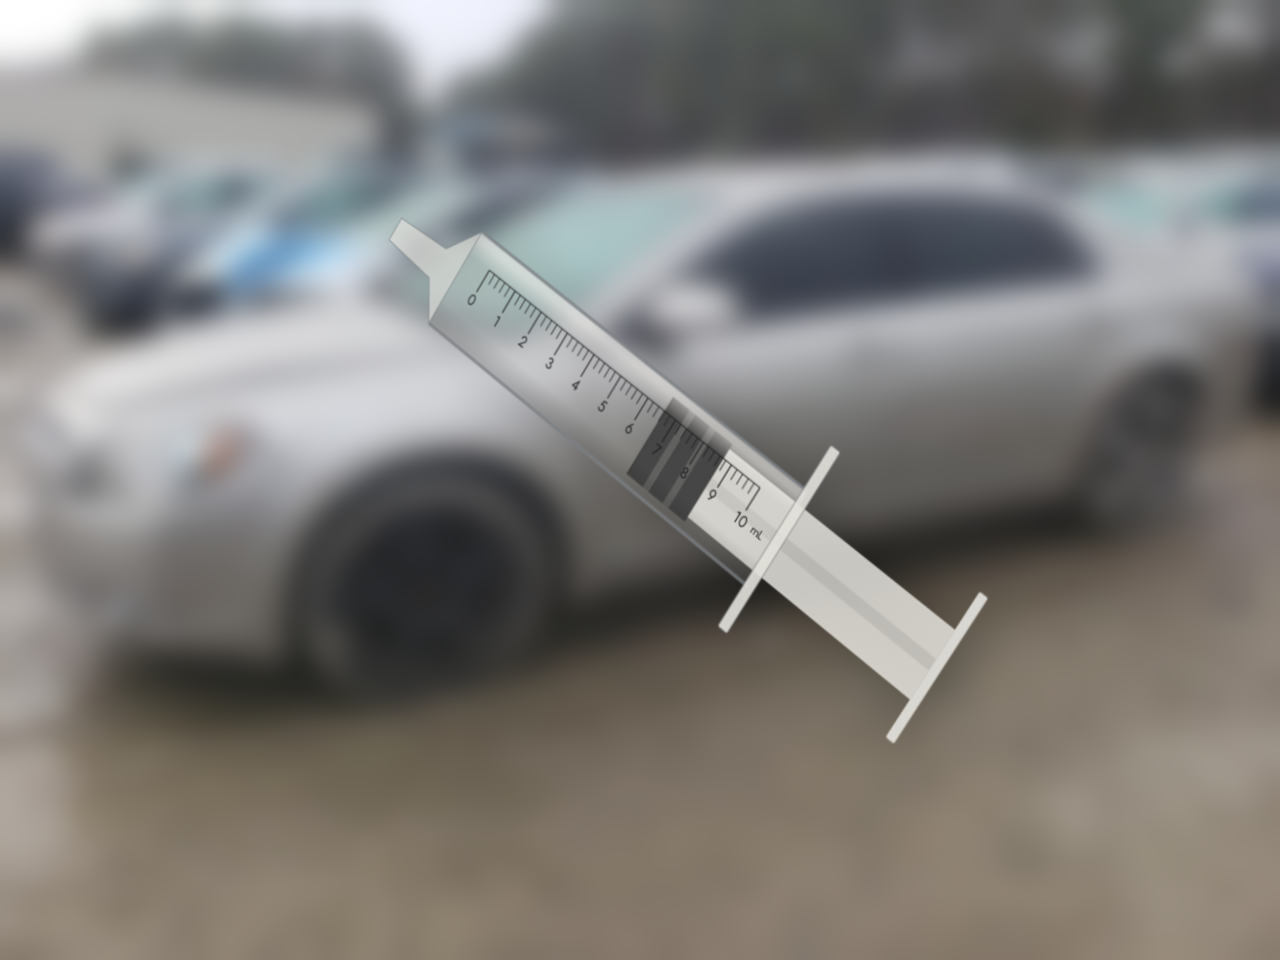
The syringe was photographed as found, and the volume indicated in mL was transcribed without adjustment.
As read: 6.6 mL
